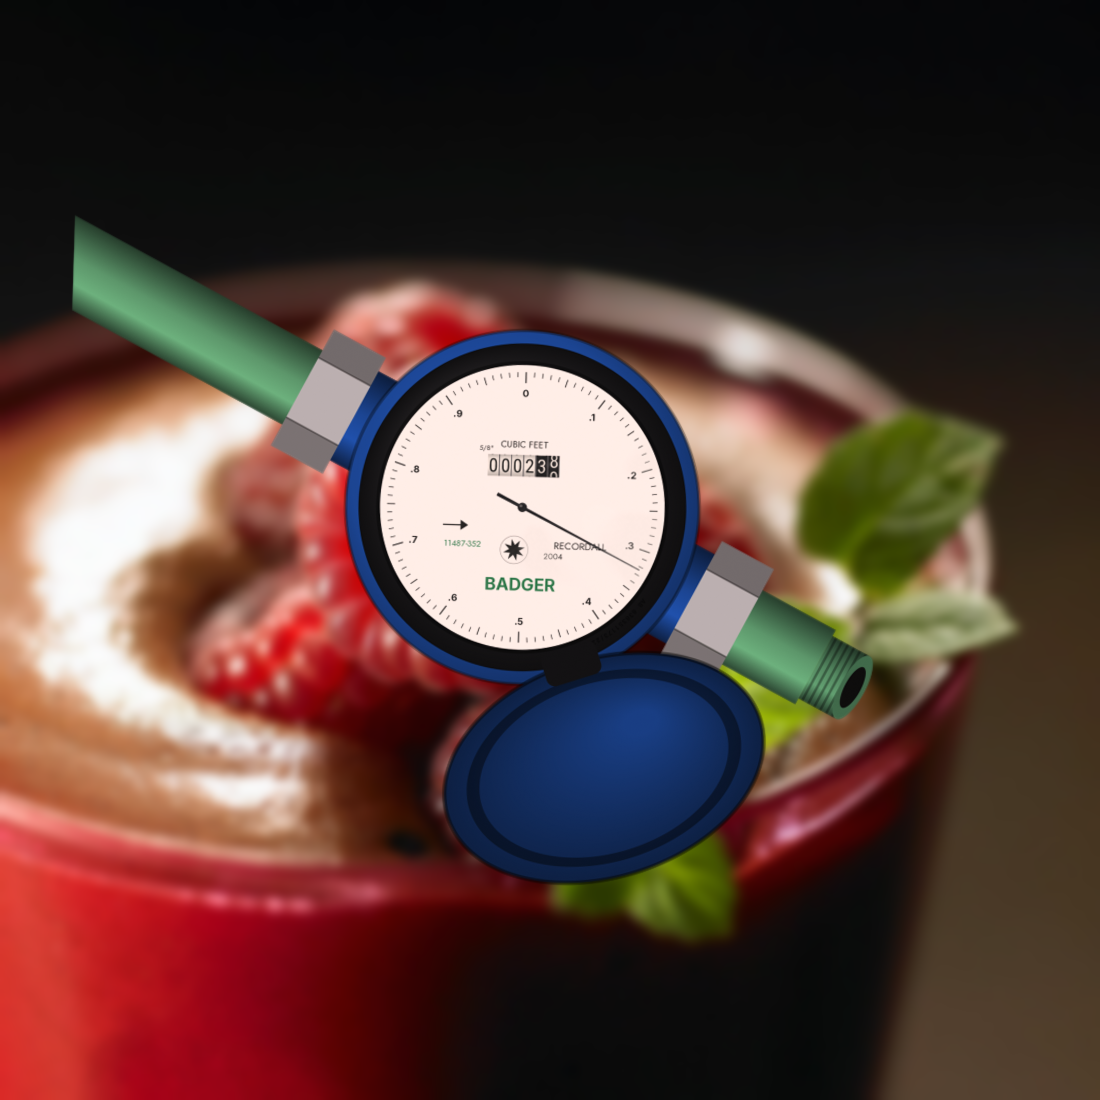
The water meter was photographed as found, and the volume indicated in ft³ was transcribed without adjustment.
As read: 238.32 ft³
